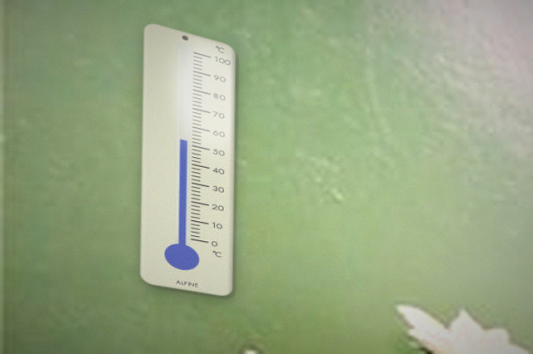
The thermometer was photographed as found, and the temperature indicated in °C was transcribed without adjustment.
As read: 52 °C
